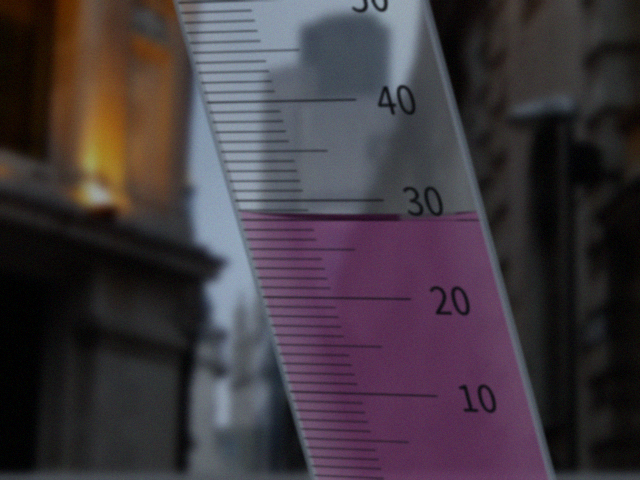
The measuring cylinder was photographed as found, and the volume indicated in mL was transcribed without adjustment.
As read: 28 mL
